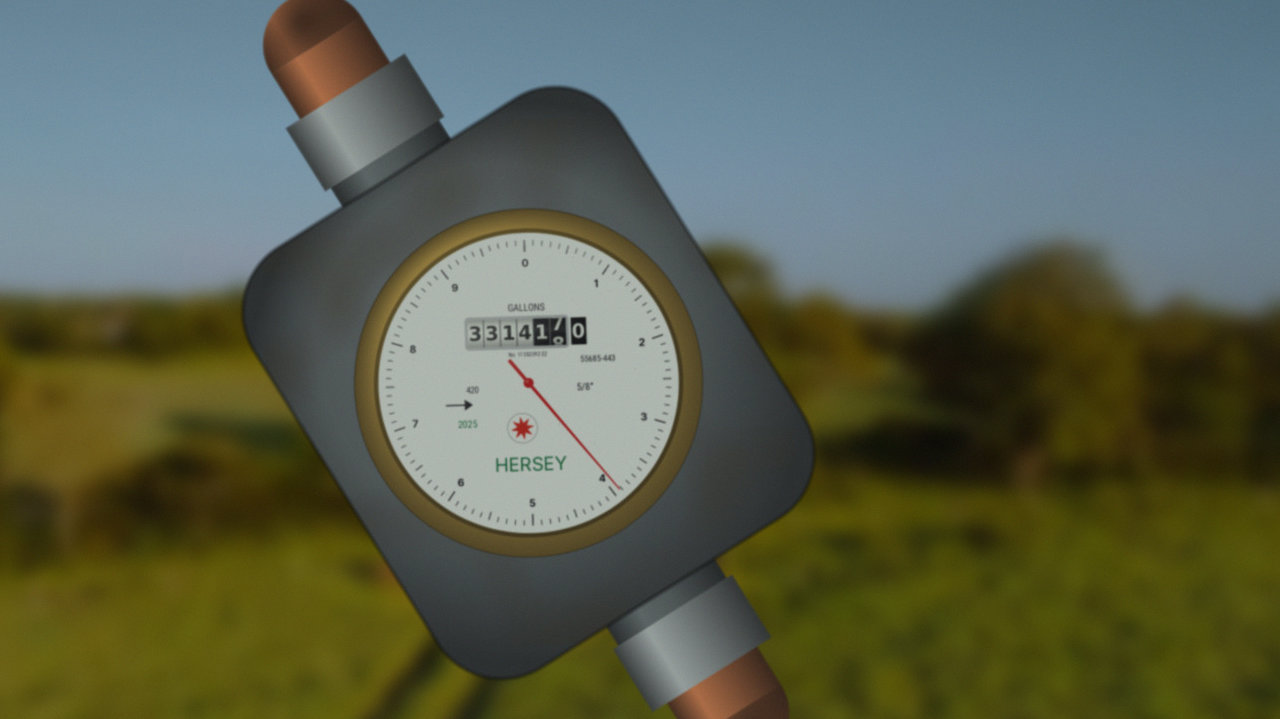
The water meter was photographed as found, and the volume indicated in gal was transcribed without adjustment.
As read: 3314173.9 gal
